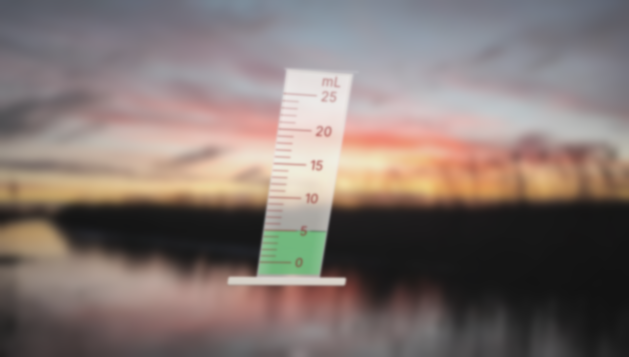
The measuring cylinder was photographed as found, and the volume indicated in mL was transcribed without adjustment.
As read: 5 mL
